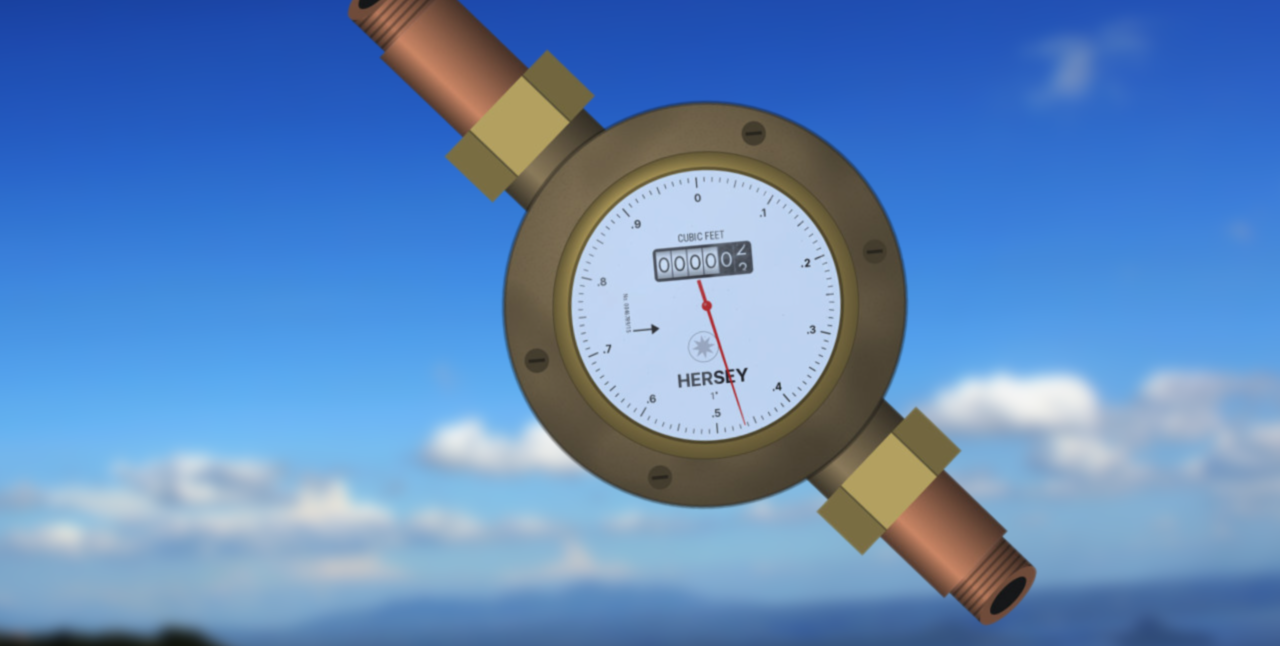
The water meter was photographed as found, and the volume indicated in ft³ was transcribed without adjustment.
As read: 2.46 ft³
